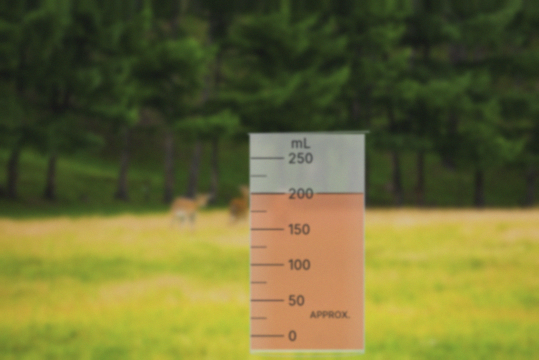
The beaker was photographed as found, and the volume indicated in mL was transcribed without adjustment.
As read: 200 mL
